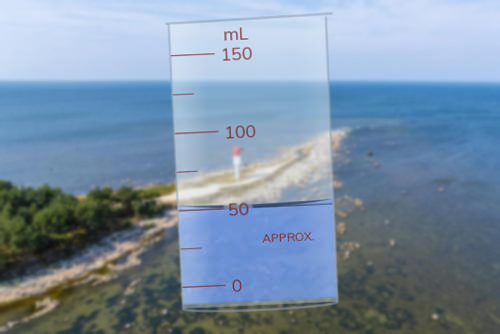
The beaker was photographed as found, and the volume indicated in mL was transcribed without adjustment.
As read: 50 mL
